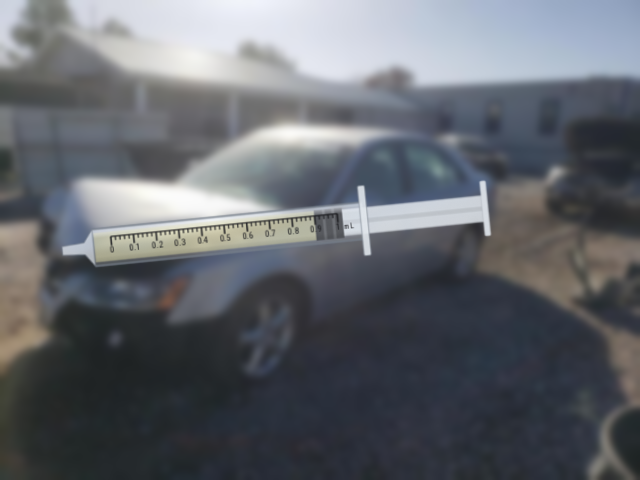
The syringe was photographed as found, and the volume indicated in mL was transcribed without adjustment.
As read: 0.9 mL
